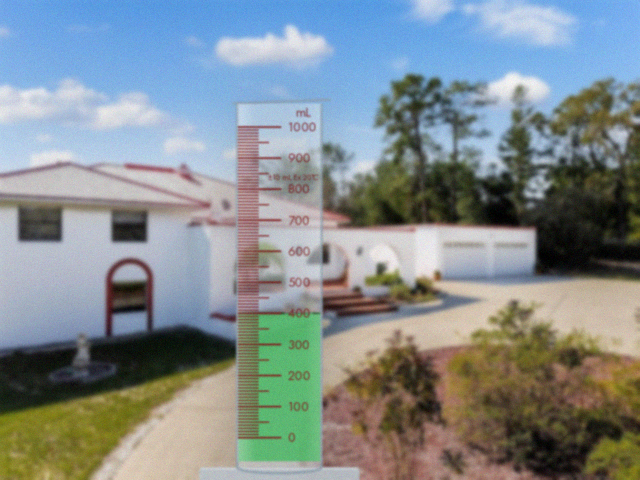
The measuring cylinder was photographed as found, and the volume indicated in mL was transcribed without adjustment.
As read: 400 mL
